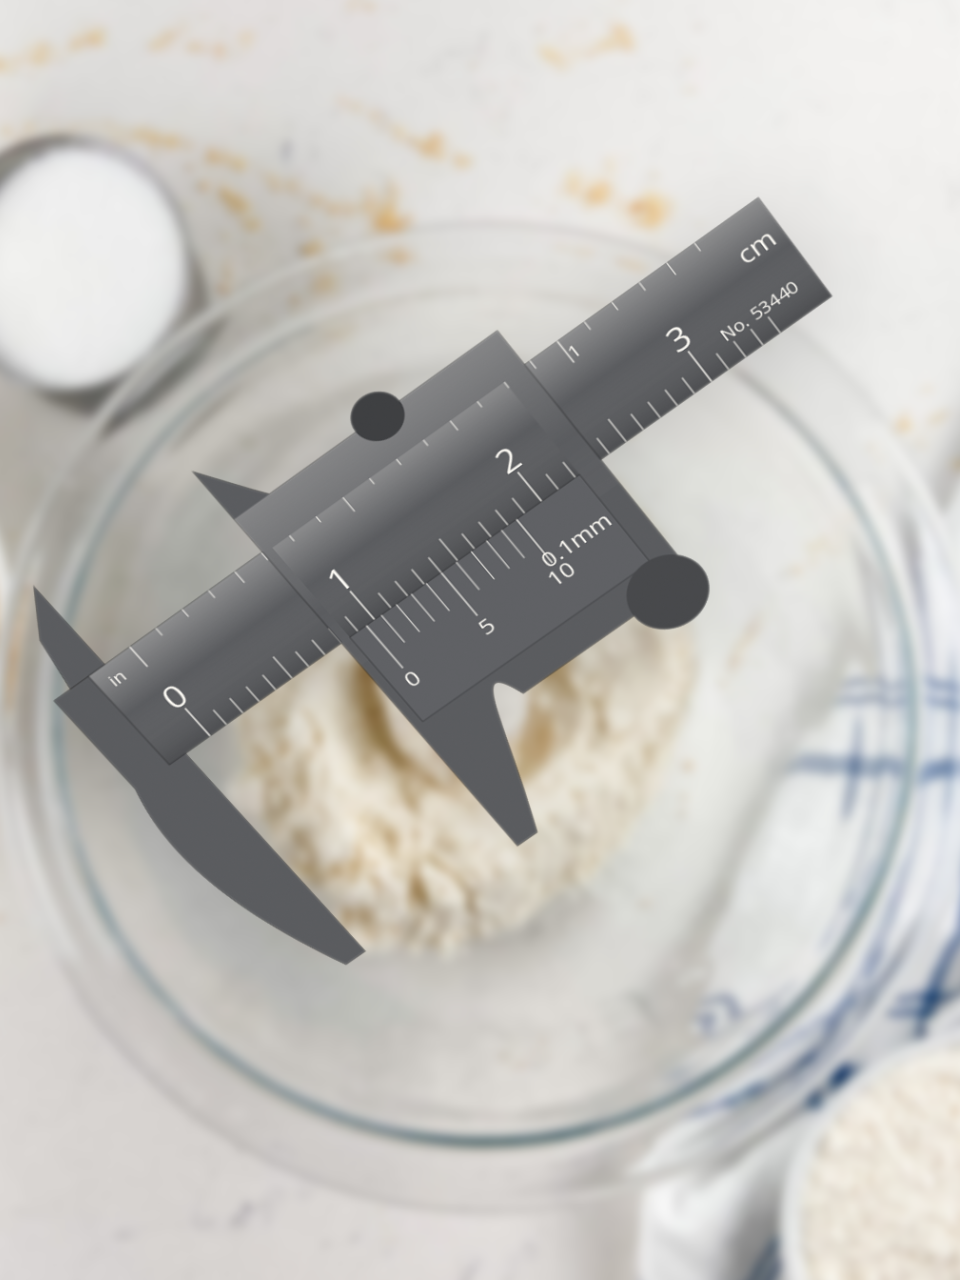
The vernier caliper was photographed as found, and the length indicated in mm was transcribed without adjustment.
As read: 9.5 mm
